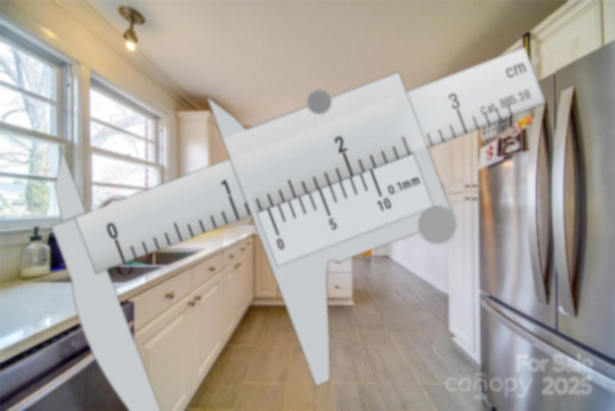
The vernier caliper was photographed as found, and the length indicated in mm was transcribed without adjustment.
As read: 12.6 mm
